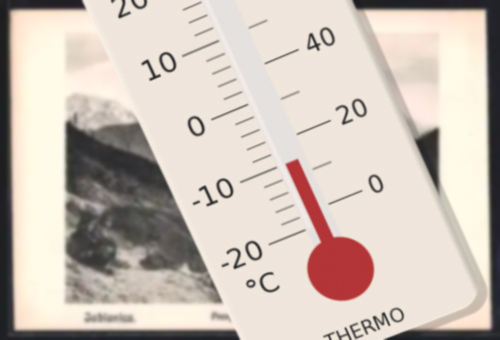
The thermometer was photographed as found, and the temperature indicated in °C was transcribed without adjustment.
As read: -10 °C
